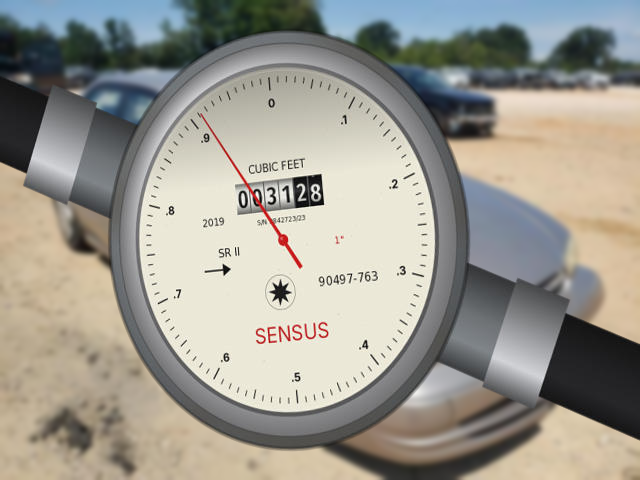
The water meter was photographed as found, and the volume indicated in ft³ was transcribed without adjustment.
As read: 3127.91 ft³
